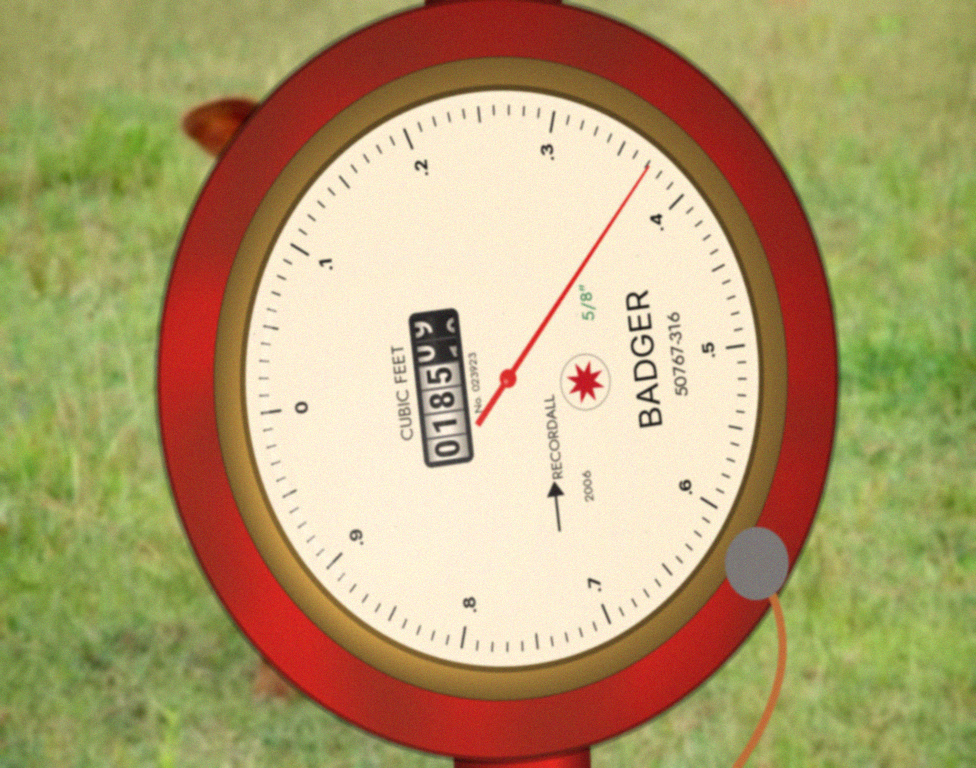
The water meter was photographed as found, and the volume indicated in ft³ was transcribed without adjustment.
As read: 18509.37 ft³
